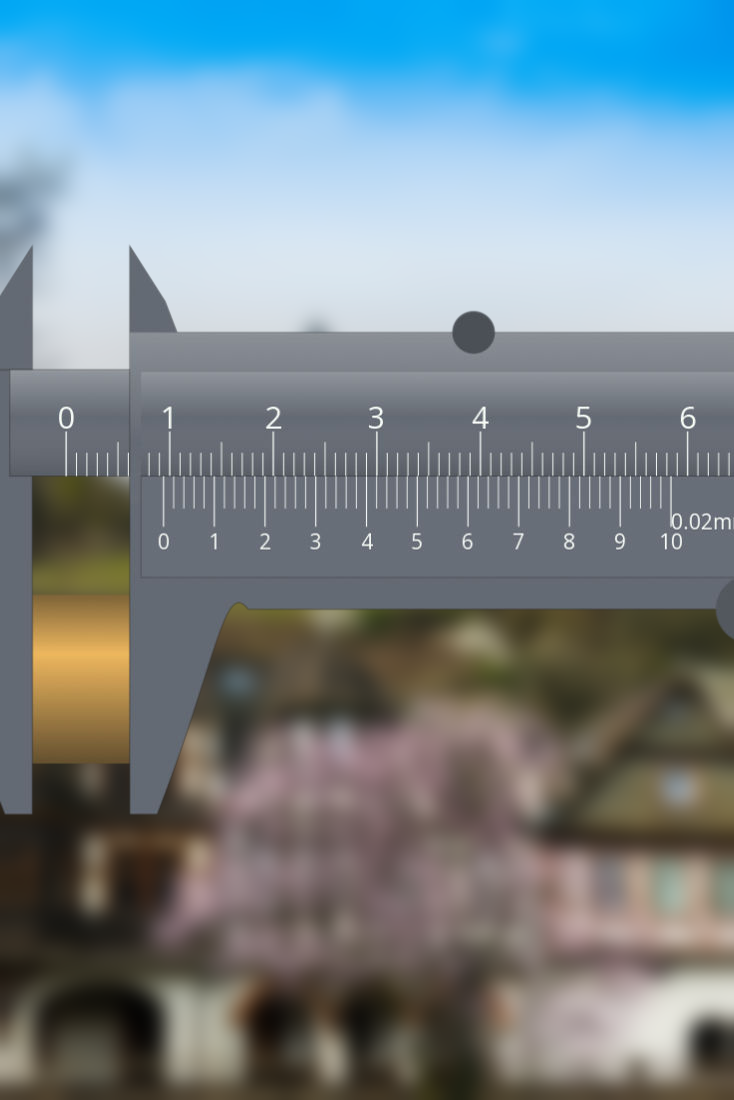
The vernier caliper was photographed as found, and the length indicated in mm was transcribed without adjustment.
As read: 9.4 mm
